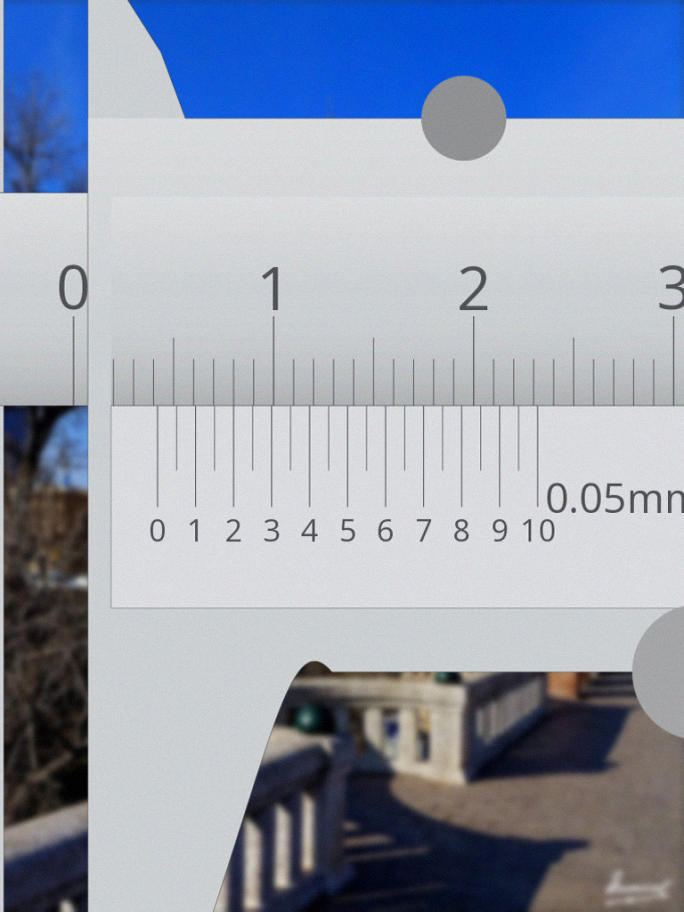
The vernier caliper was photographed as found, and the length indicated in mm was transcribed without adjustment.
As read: 4.2 mm
